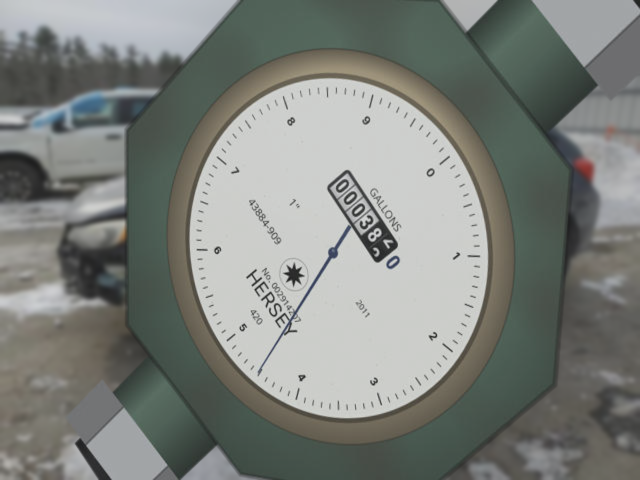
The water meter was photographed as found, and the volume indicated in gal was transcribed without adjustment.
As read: 3824.5 gal
